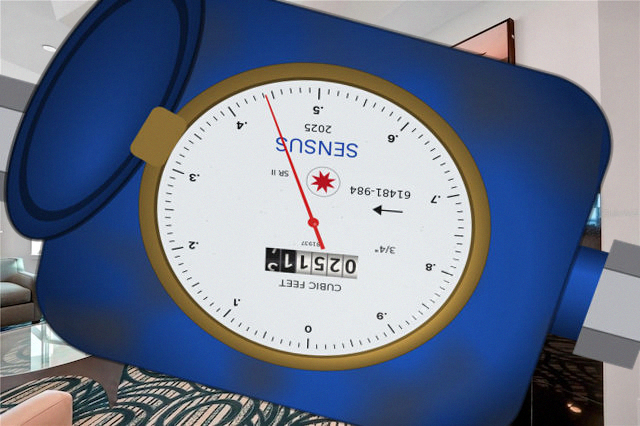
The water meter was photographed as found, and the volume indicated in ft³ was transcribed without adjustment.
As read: 25113.44 ft³
